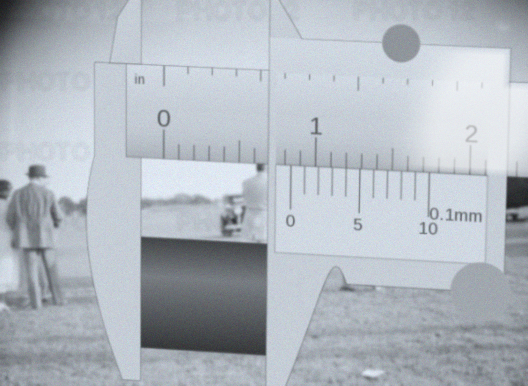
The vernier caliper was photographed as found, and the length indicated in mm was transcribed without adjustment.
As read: 8.4 mm
